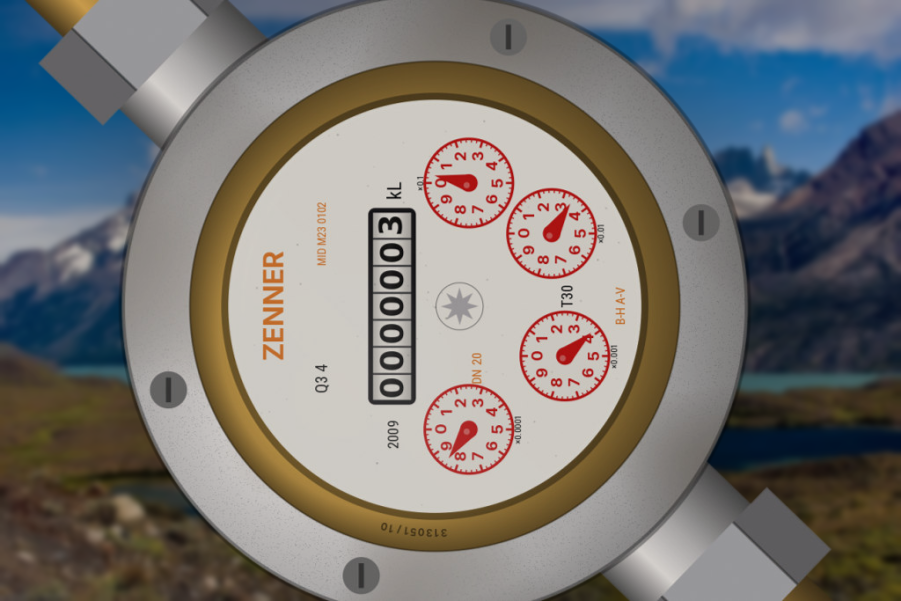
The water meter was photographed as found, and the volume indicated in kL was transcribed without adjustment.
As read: 3.0338 kL
